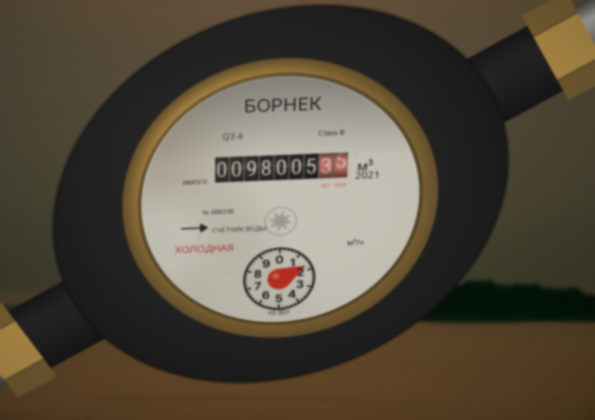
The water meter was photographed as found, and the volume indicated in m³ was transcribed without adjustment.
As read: 98005.351 m³
